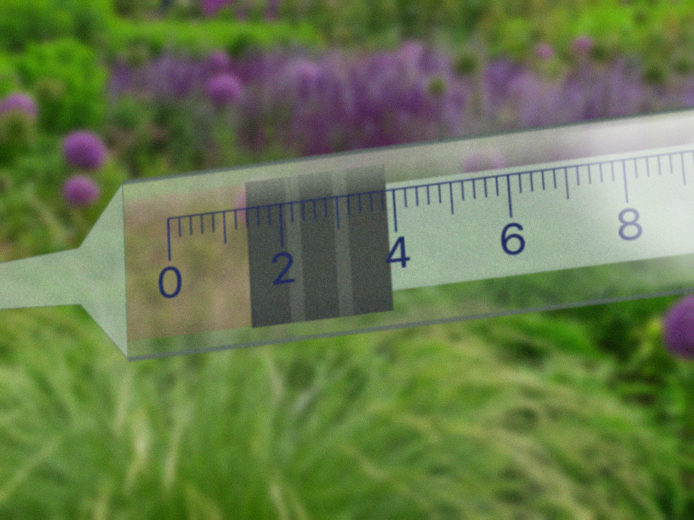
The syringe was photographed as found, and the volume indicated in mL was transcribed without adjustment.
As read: 1.4 mL
